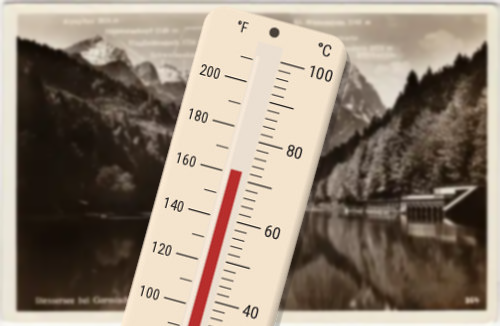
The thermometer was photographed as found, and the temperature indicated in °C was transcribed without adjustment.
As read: 72 °C
